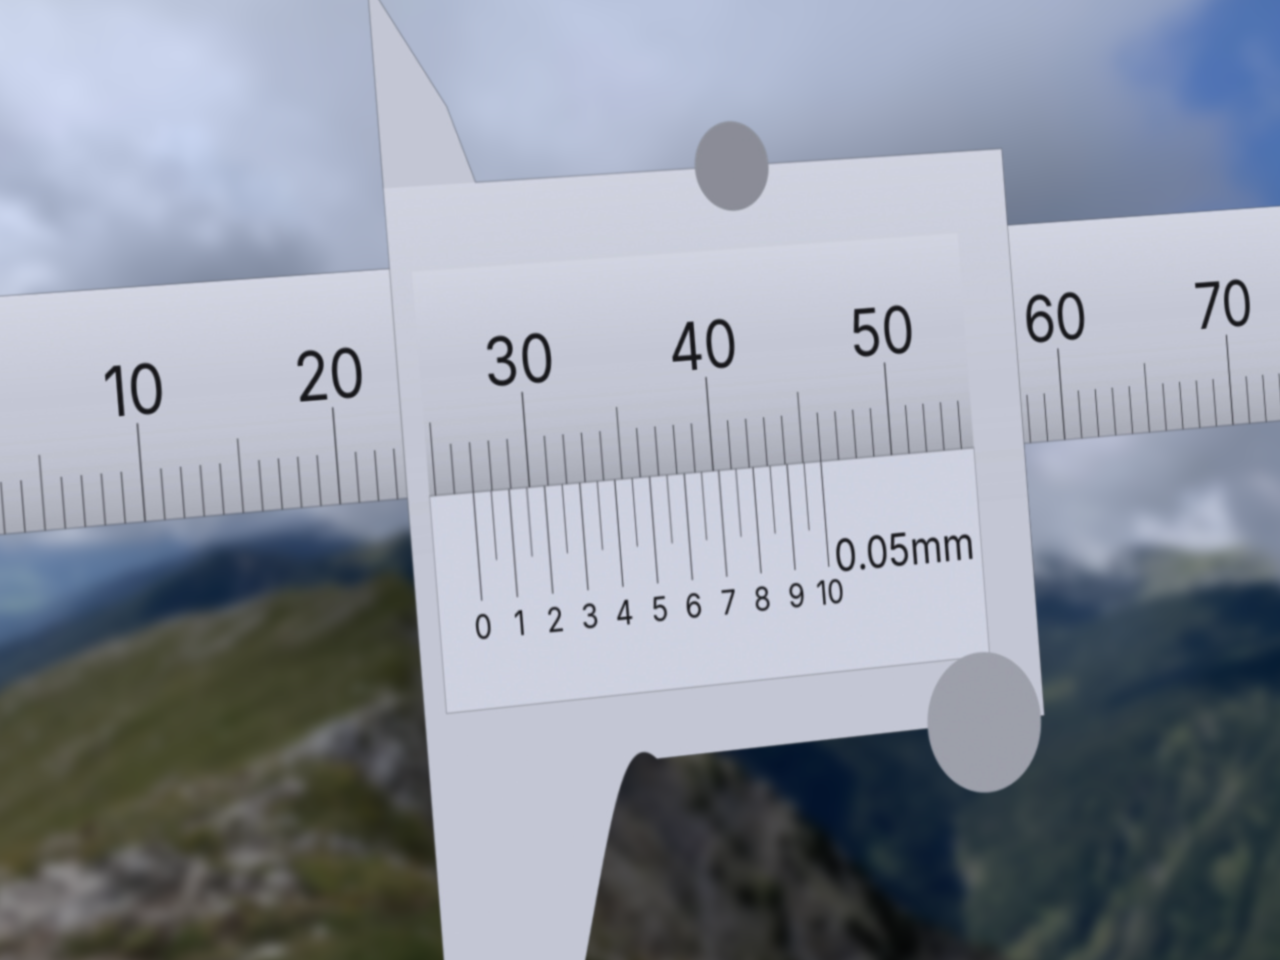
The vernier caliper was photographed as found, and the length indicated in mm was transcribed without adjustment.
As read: 27.0 mm
